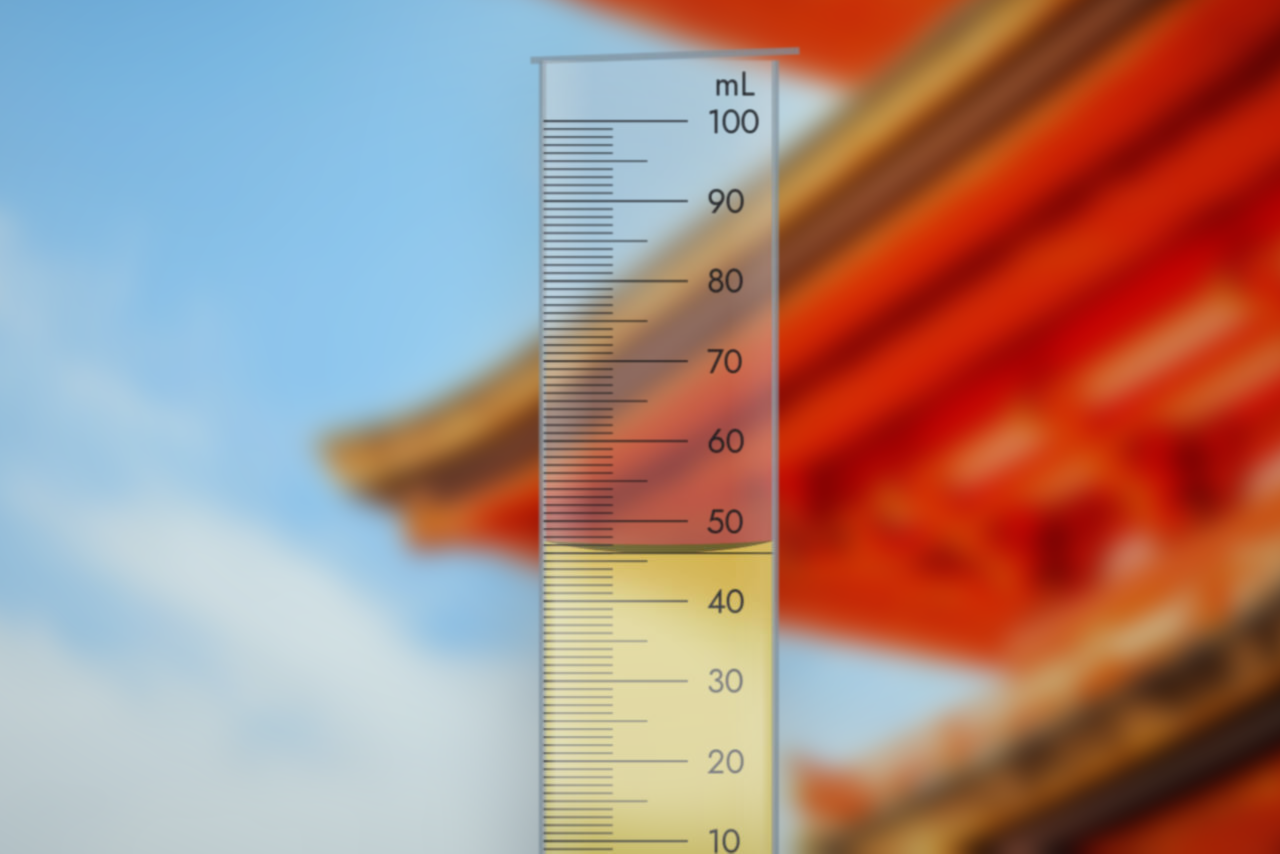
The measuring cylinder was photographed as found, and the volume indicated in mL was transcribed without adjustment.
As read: 46 mL
